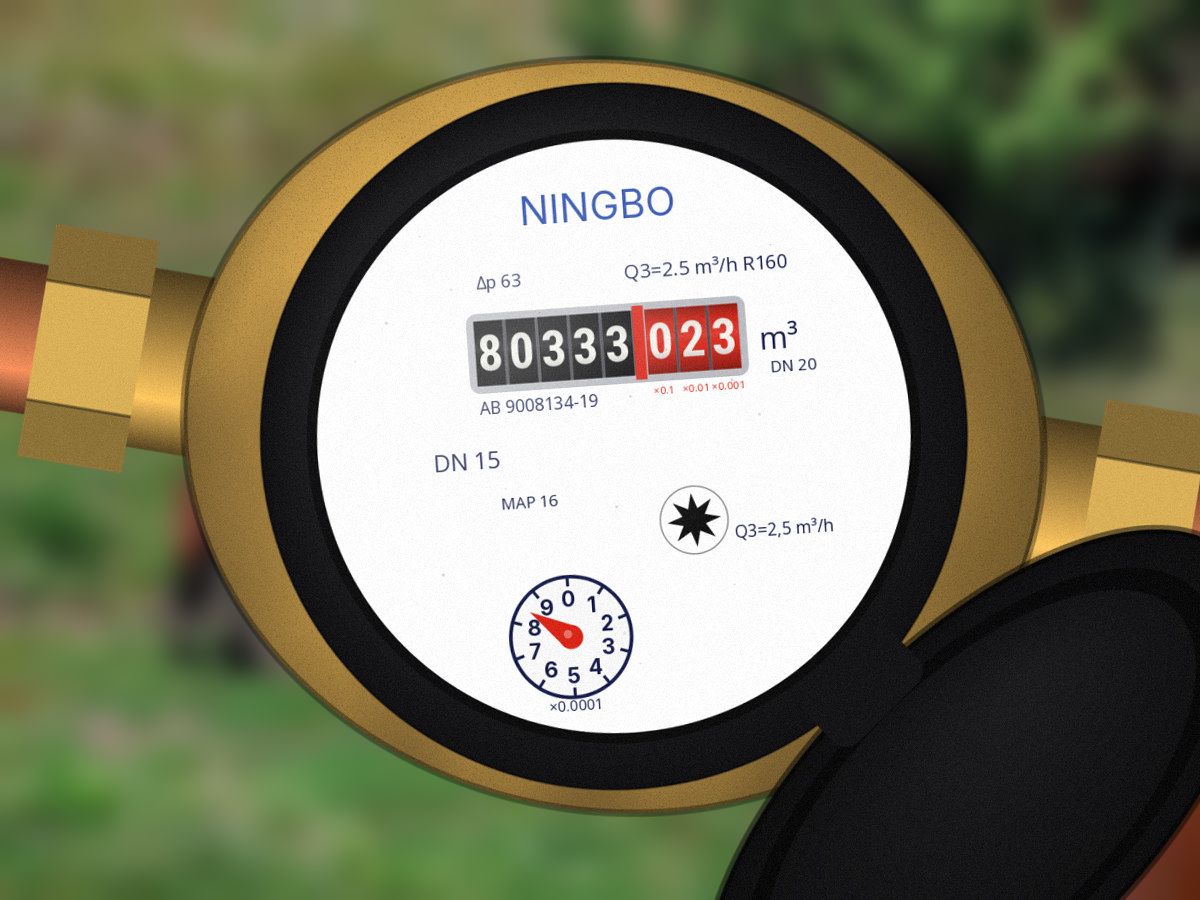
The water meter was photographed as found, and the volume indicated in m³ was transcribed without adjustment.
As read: 80333.0238 m³
